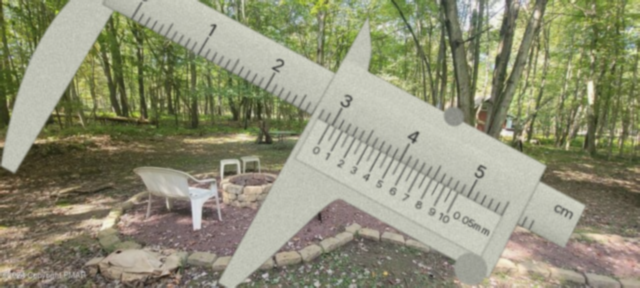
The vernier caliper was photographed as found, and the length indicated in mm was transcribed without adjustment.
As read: 29.6 mm
